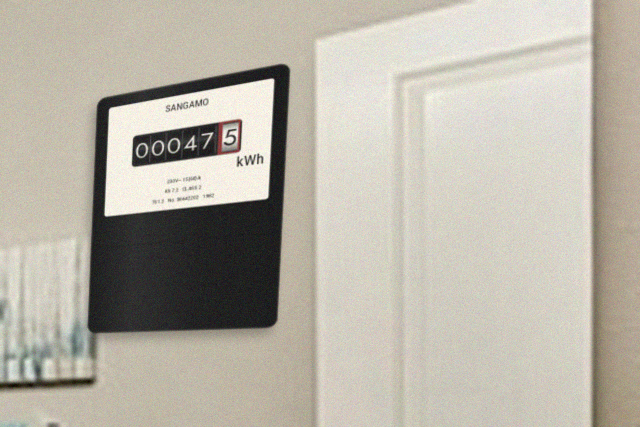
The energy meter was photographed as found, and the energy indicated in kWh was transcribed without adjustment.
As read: 47.5 kWh
